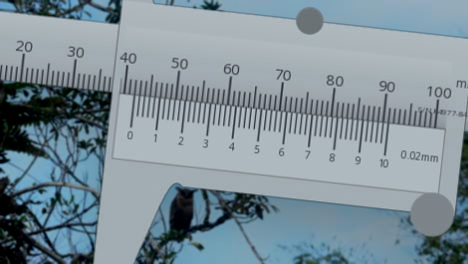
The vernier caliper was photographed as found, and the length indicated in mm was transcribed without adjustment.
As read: 42.0 mm
